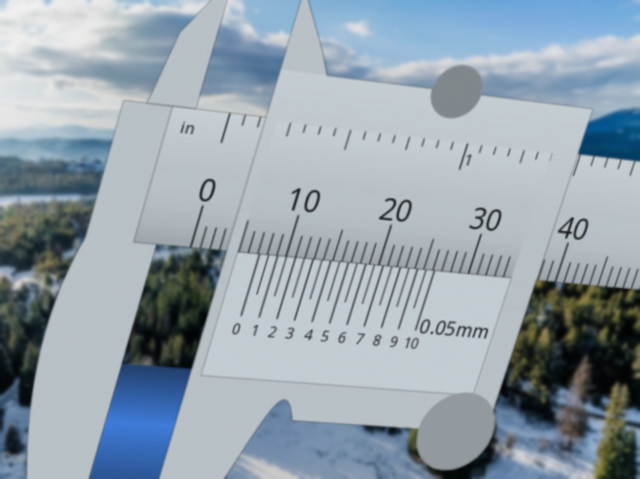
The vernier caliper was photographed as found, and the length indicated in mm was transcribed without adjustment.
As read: 7.2 mm
